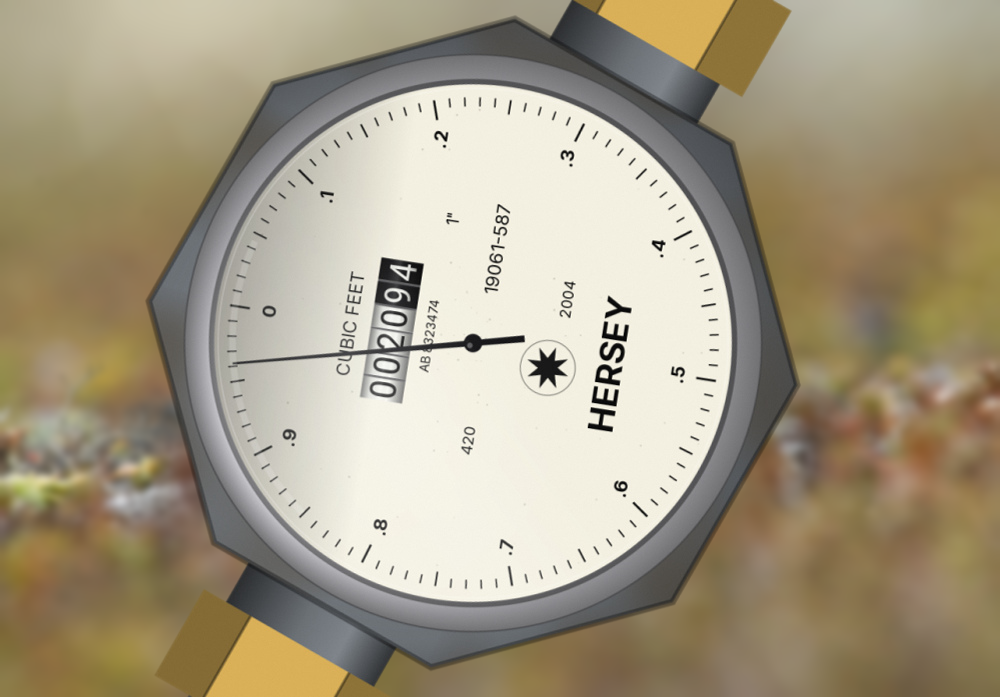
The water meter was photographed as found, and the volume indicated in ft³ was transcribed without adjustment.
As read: 2093.96 ft³
